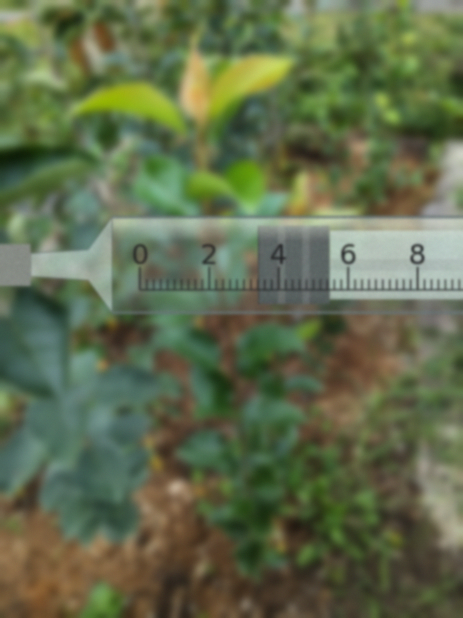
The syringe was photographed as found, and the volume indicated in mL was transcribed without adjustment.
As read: 3.4 mL
